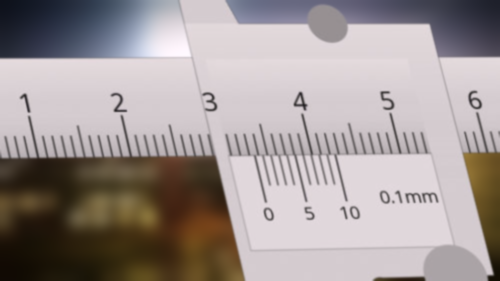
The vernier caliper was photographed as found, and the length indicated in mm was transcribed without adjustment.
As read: 33.6 mm
